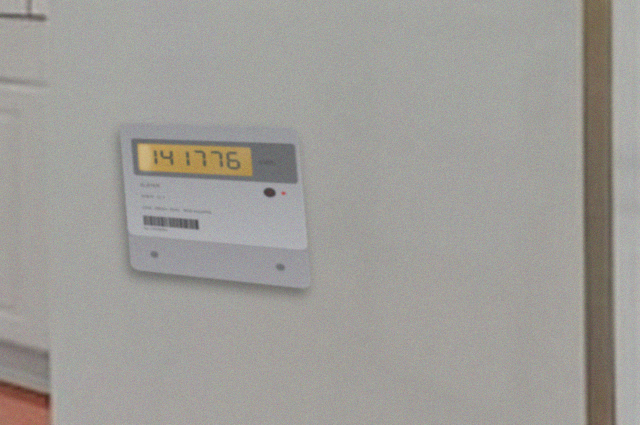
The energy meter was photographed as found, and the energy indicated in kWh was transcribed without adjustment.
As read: 141776 kWh
